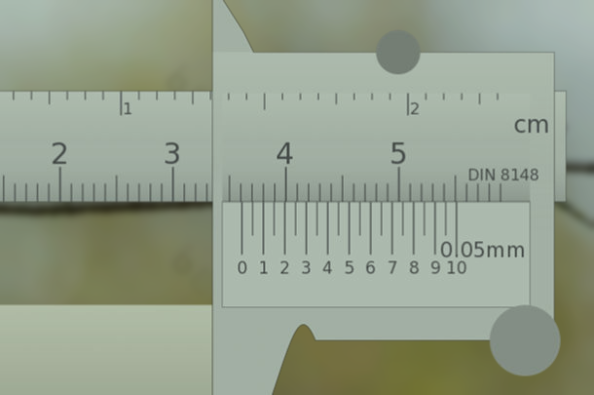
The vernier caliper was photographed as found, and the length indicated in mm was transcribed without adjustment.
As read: 36.1 mm
